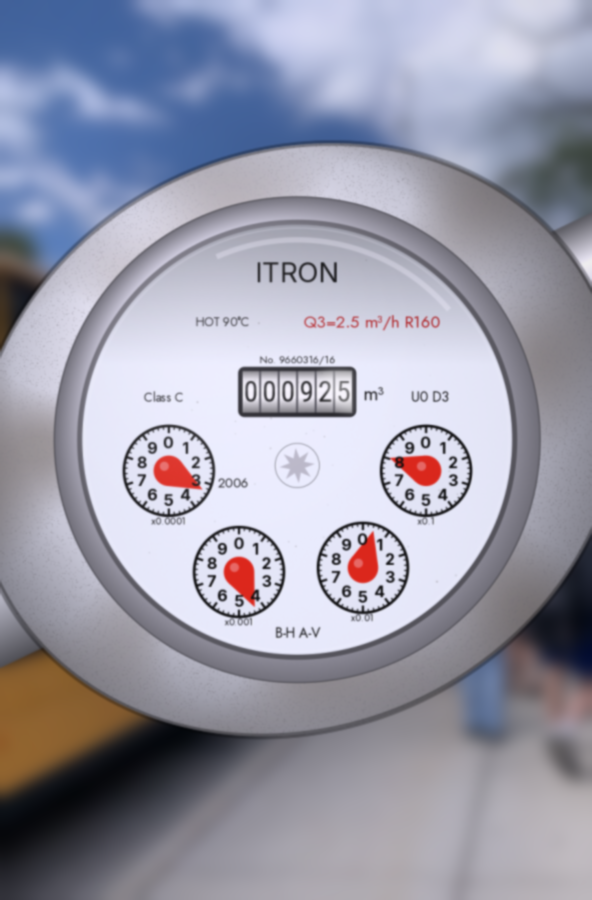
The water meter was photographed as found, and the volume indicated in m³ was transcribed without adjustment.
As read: 925.8043 m³
